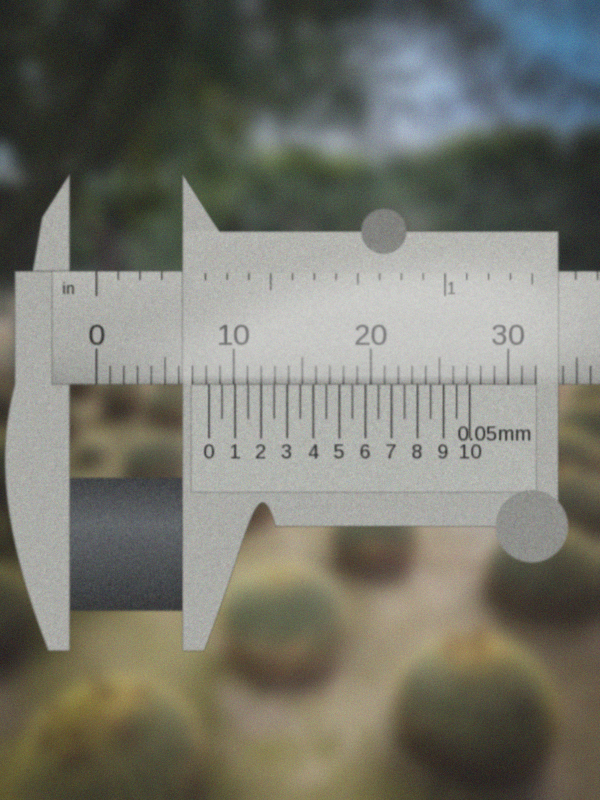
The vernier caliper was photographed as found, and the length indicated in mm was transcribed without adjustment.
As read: 8.2 mm
